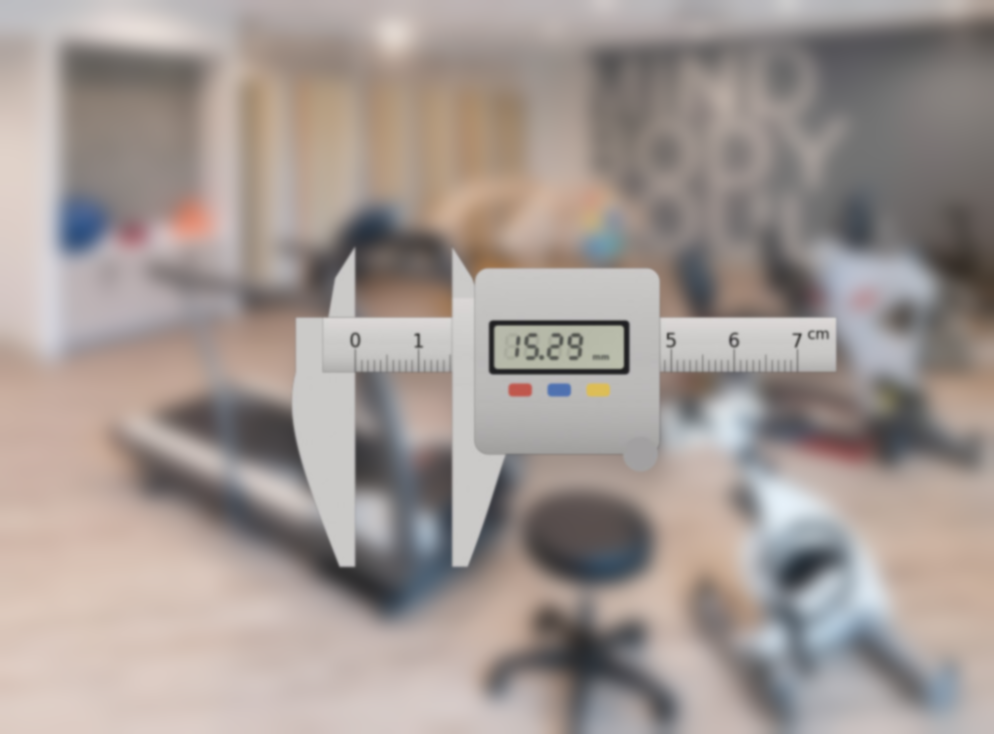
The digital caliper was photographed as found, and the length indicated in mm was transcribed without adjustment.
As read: 15.29 mm
